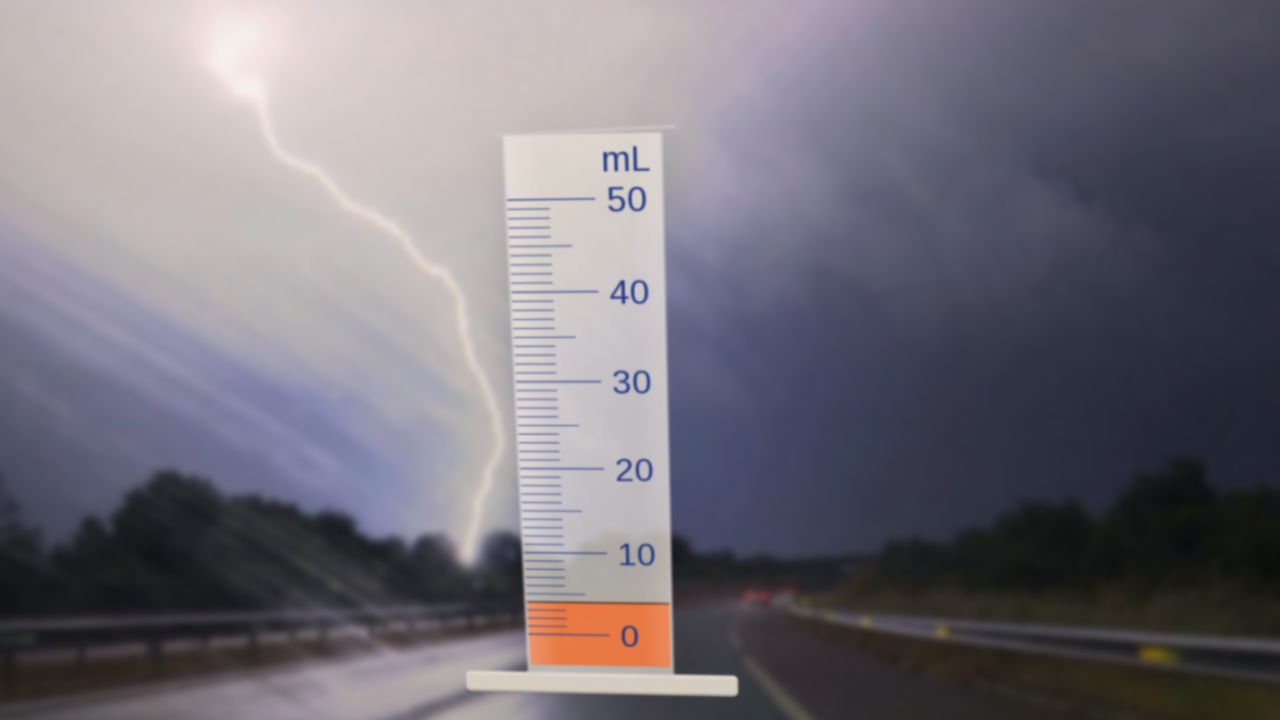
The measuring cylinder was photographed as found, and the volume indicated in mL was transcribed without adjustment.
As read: 4 mL
